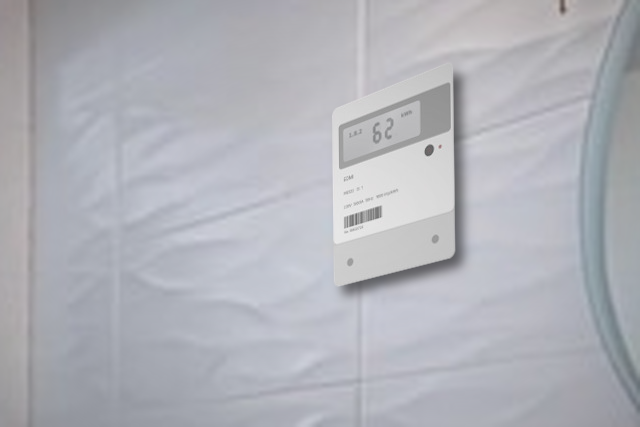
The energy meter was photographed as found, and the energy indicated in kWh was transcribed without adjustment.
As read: 62 kWh
